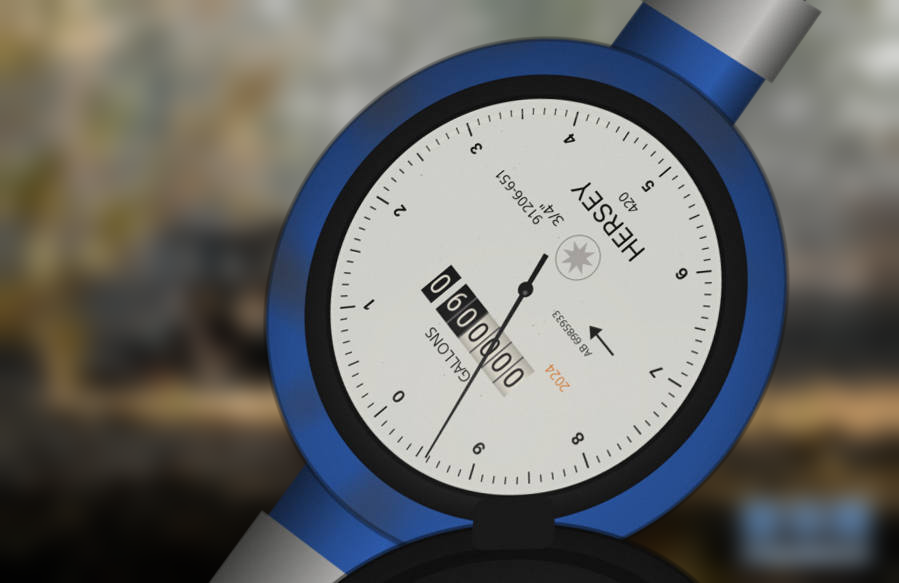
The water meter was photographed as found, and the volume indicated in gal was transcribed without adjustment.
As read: 89.4 gal
